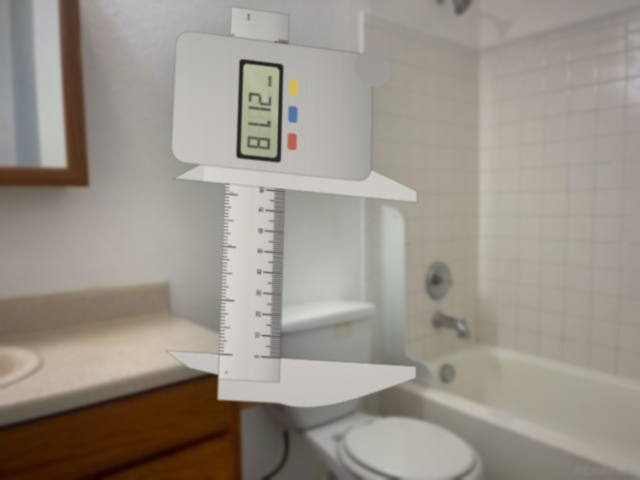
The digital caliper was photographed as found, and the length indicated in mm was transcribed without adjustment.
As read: 81.12 mm
